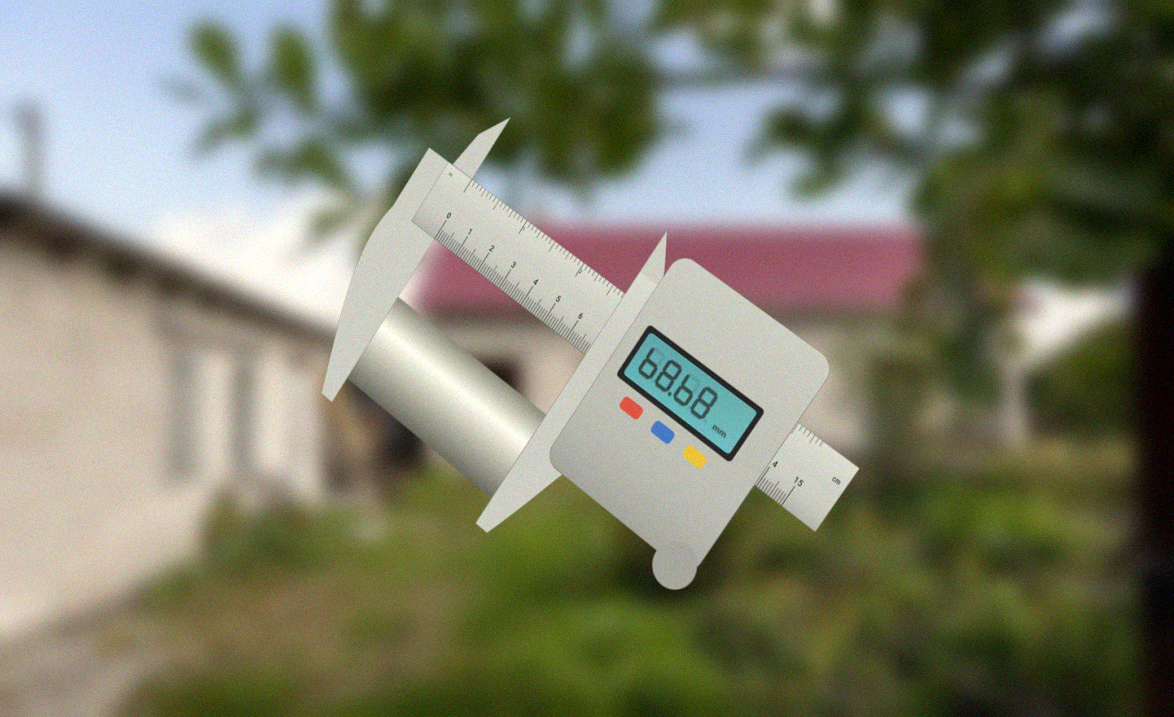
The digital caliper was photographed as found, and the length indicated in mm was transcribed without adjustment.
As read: 68.68 mm
